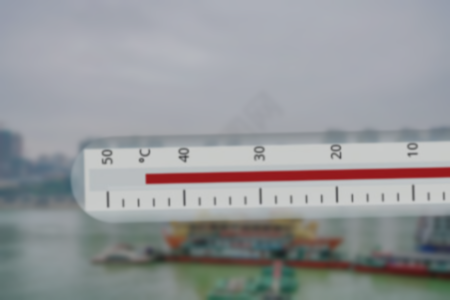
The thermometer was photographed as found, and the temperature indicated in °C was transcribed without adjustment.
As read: 45 °C
